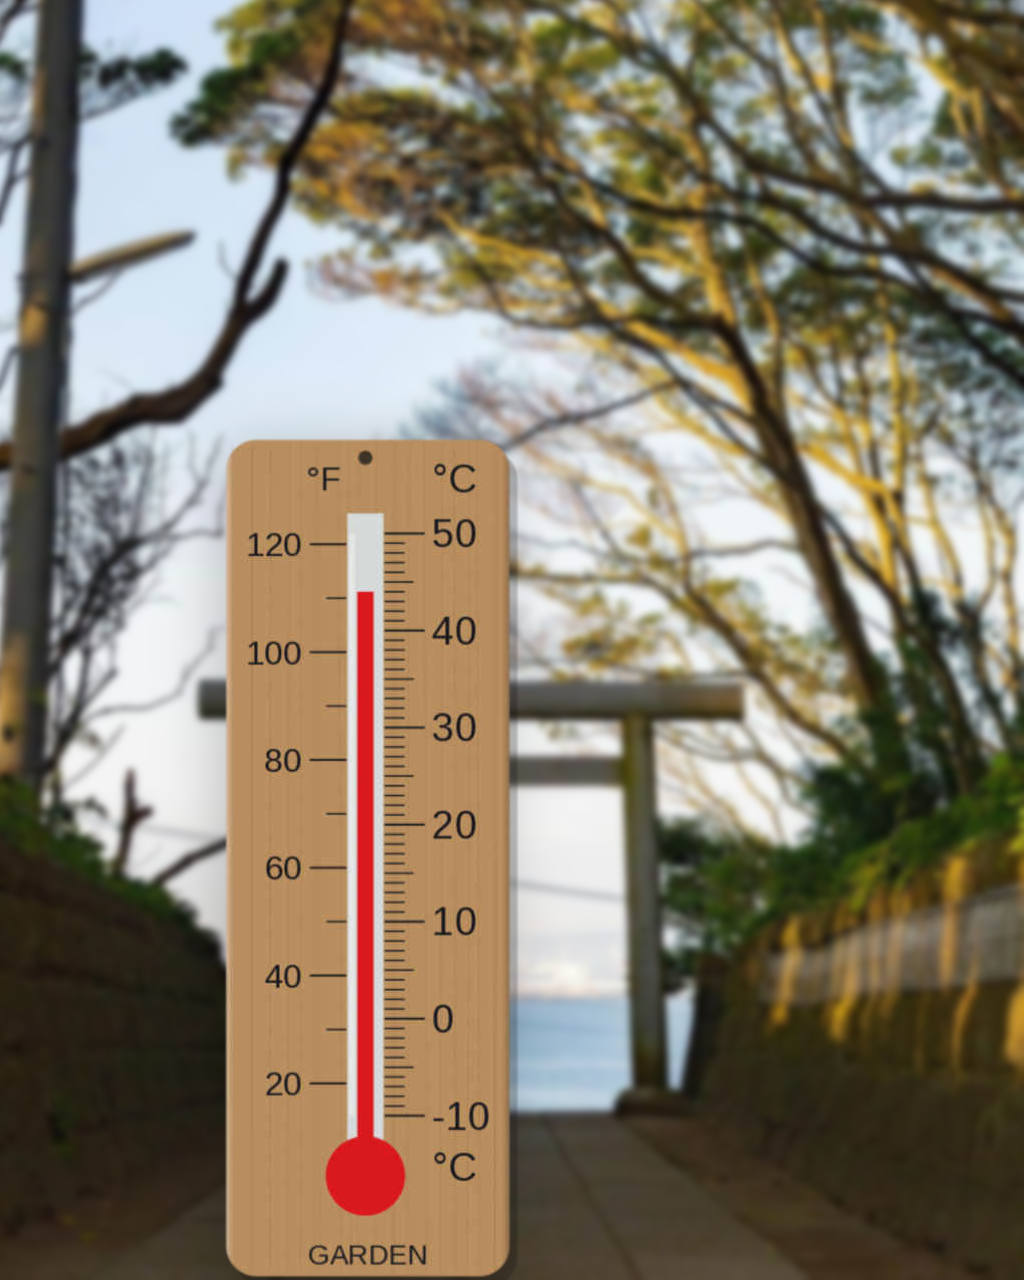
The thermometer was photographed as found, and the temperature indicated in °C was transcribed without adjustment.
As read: 44 °C
